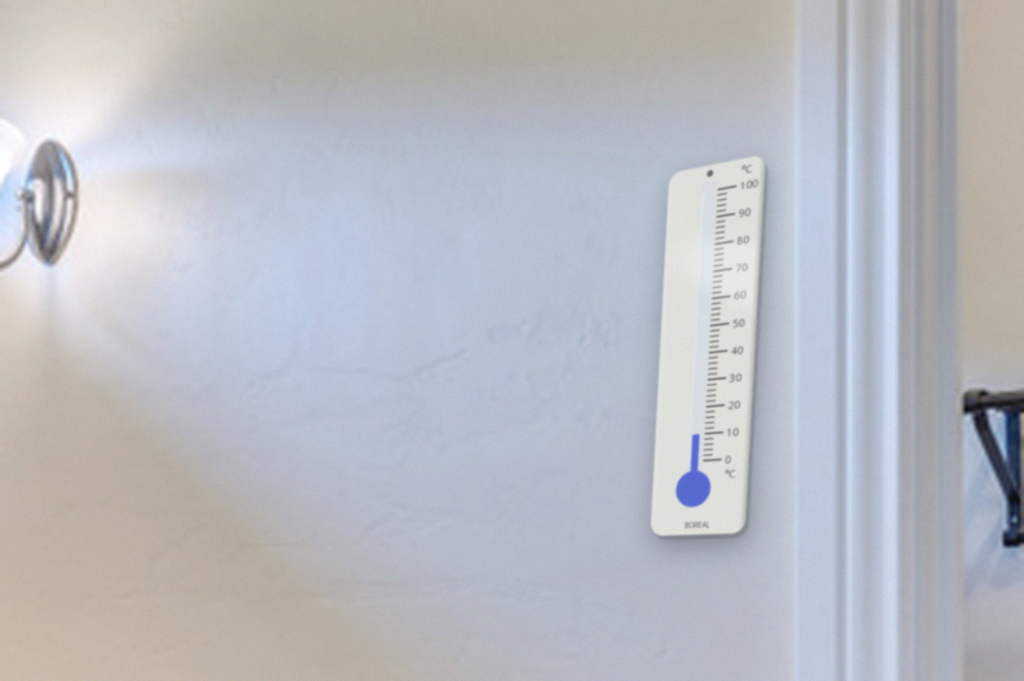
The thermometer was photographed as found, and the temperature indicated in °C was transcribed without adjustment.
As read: 10 °C
